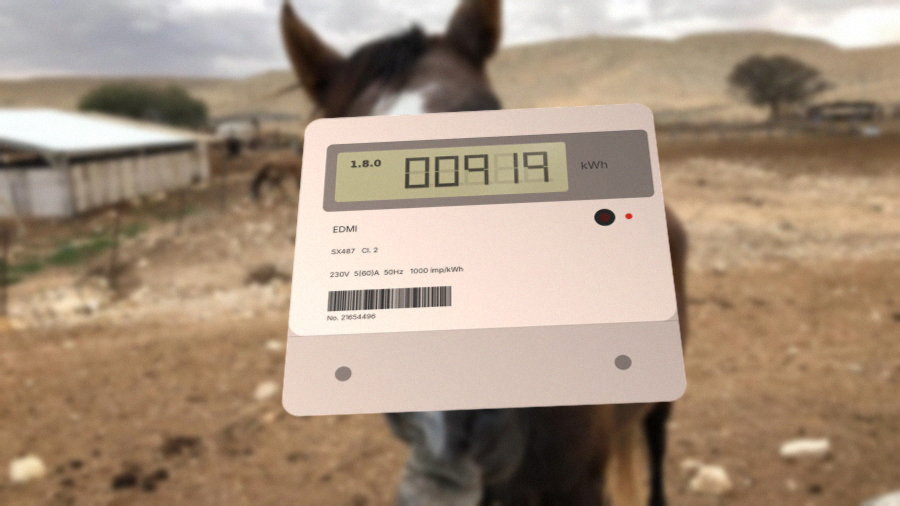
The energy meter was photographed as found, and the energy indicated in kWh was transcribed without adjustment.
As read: 919 kWh
